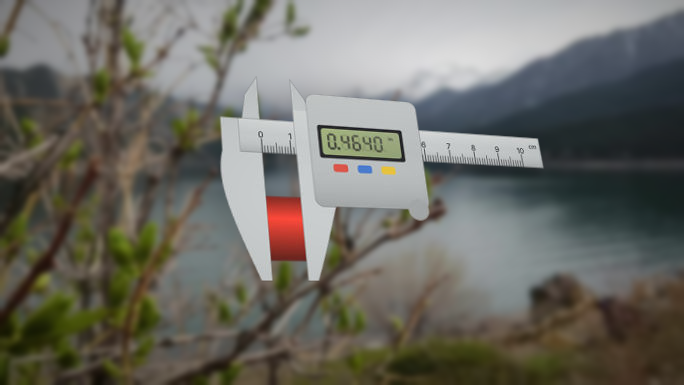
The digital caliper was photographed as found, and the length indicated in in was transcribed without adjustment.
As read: 0.4640 in
